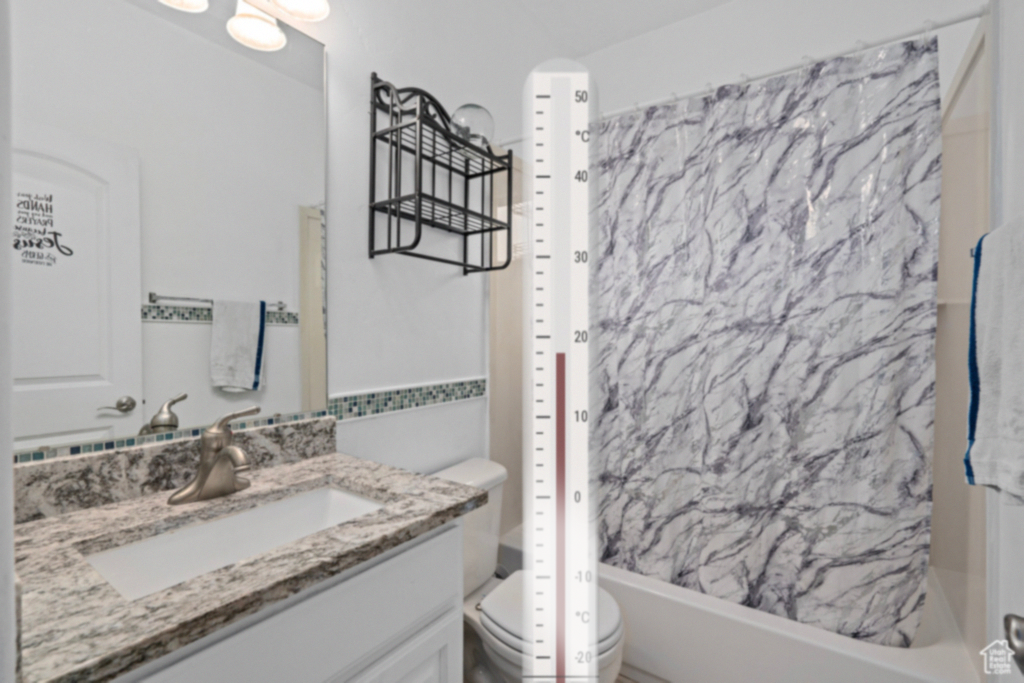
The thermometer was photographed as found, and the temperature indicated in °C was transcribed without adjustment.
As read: 18 °C
